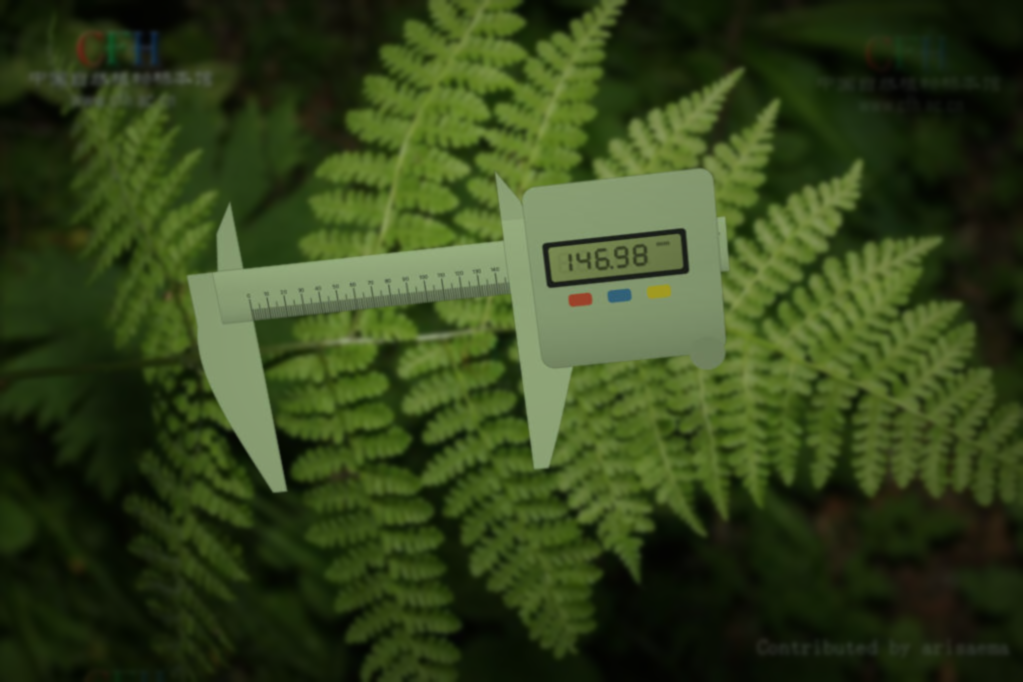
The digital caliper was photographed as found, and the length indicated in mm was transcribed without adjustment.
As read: 146.98 mm
